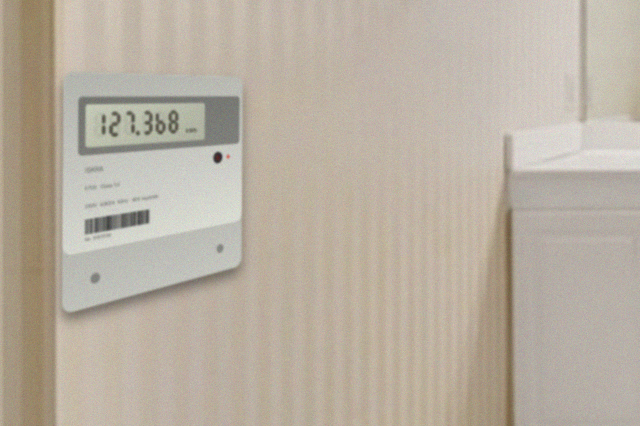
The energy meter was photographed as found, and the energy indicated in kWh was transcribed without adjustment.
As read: 127.368 kWh
